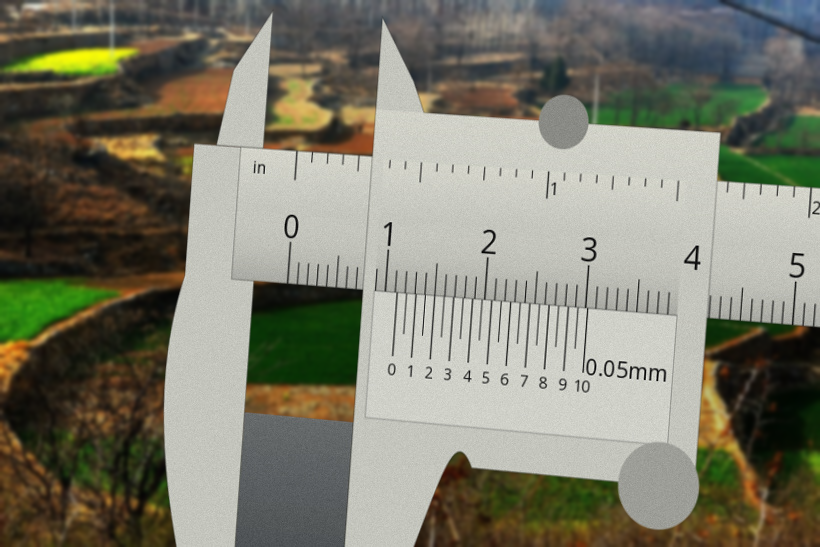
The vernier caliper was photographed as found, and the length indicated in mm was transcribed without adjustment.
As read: 11.2 mm
